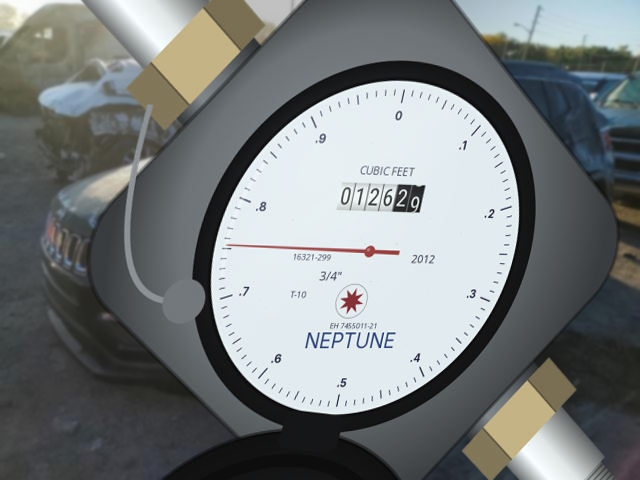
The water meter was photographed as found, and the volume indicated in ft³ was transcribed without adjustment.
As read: 12628.75 ft³
